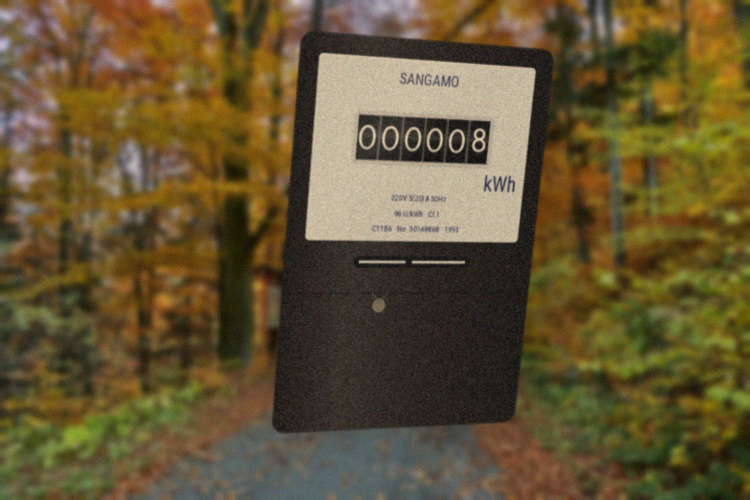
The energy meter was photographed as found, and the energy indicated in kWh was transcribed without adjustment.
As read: 8 kWh
